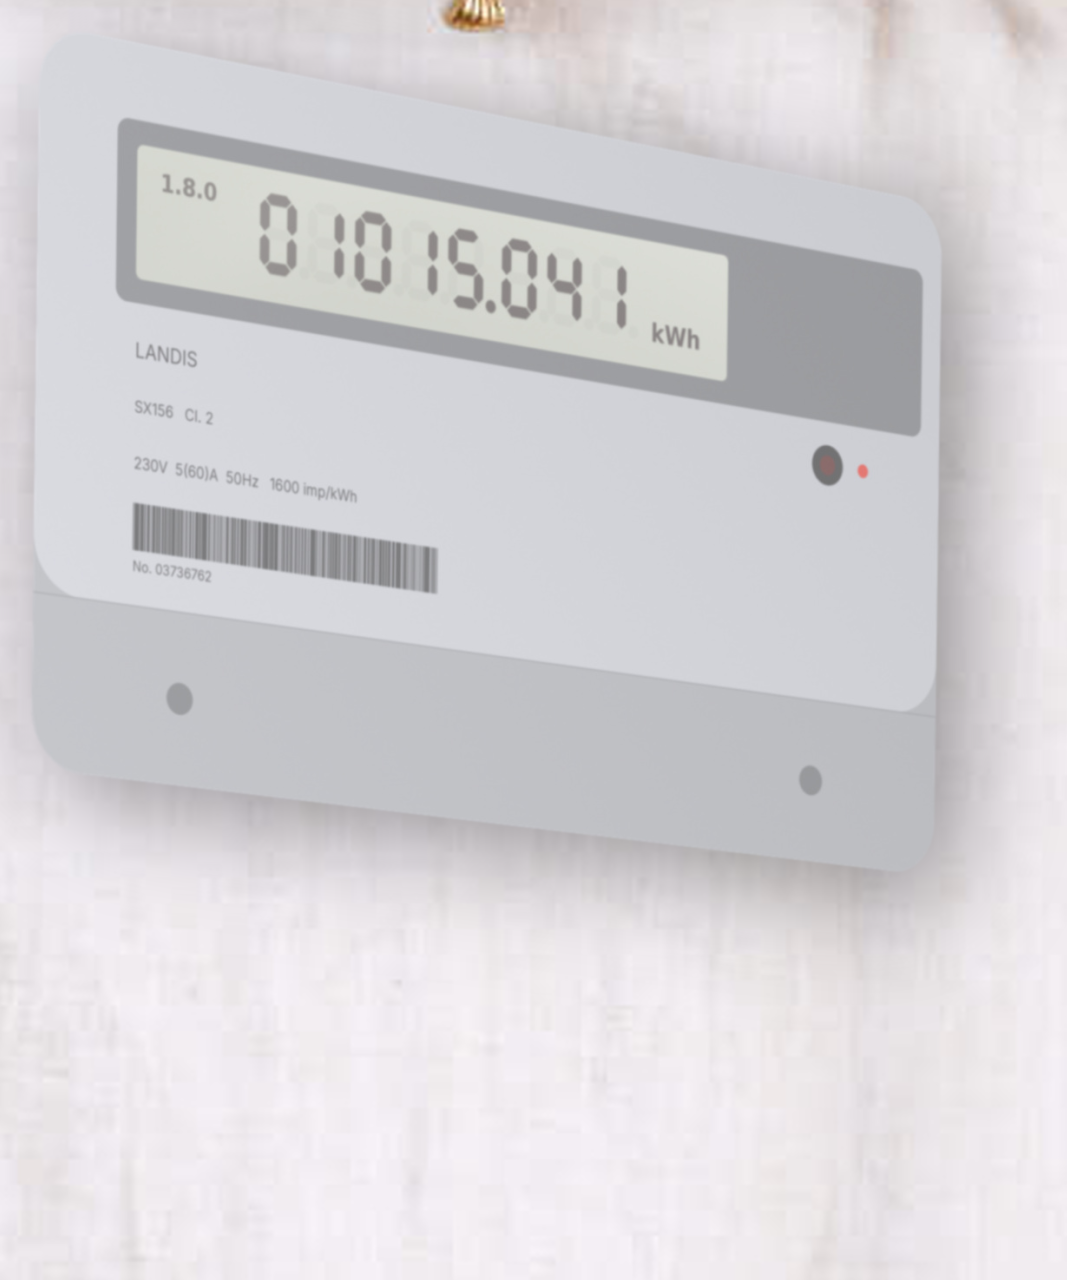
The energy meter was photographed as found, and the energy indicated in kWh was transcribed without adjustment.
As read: 1015.041 kWh
